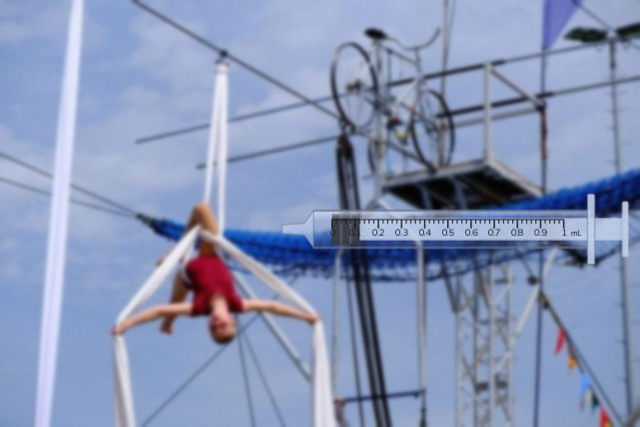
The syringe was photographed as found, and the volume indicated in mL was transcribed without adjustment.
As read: 0 mL
